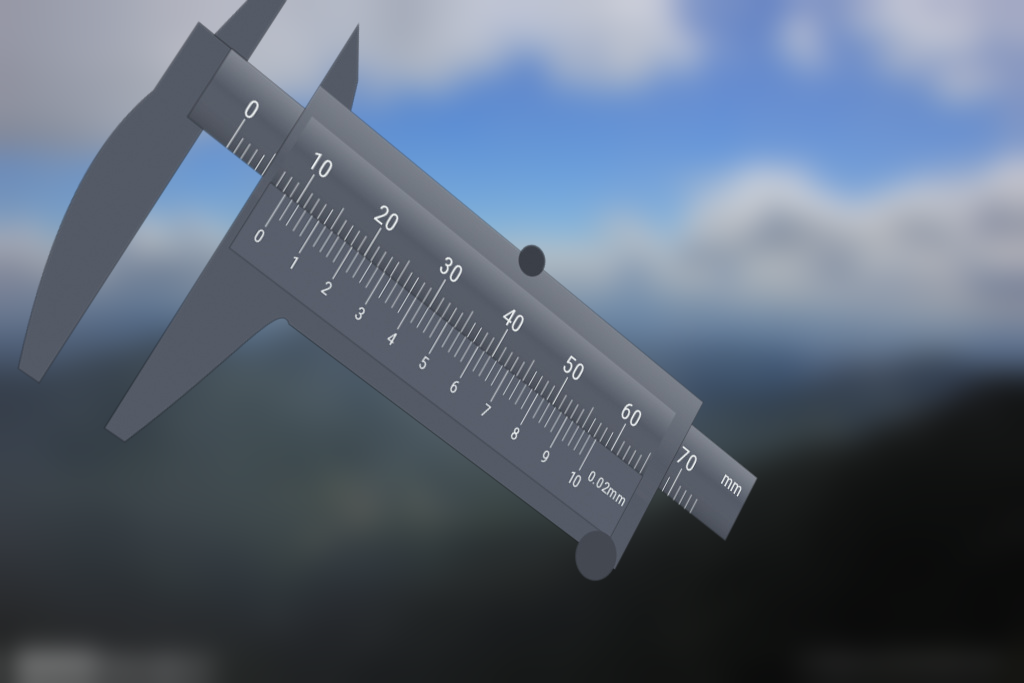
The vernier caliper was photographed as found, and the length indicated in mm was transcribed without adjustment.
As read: 8.4 mm
